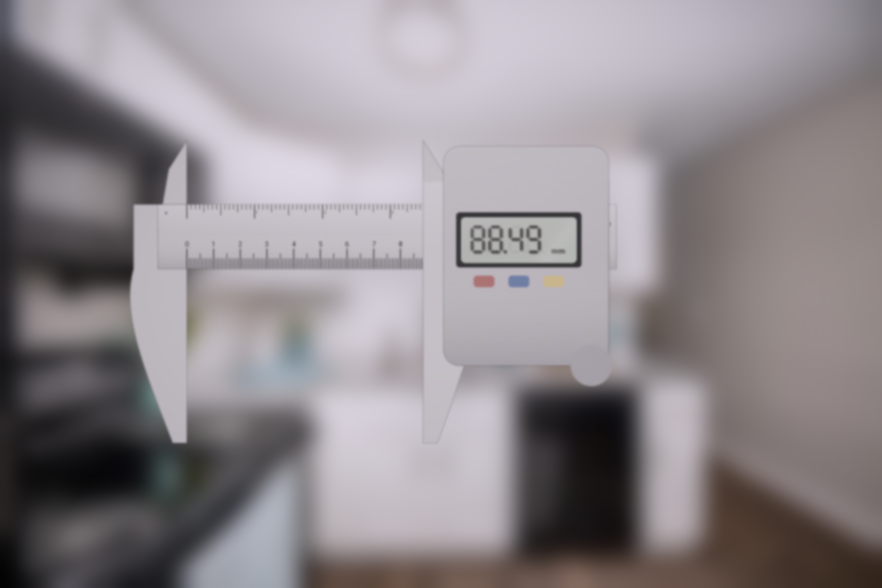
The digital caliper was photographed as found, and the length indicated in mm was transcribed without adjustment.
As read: 88.49 mm
